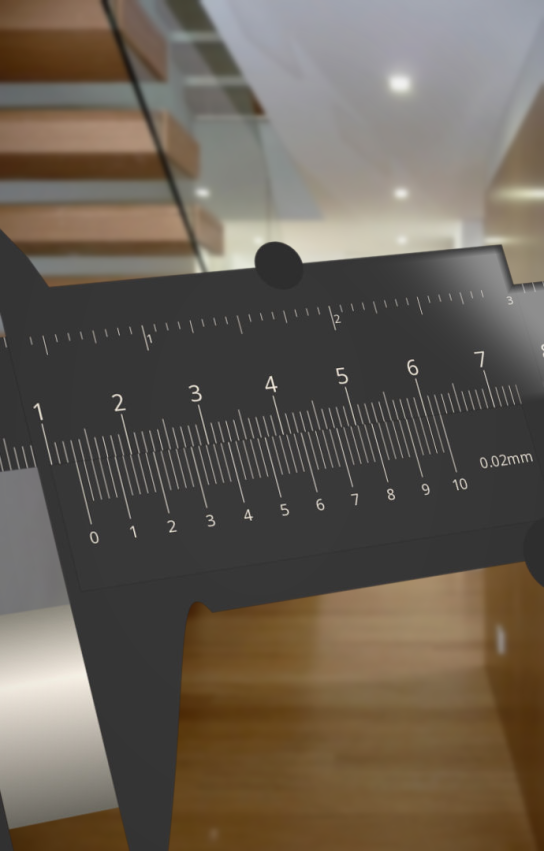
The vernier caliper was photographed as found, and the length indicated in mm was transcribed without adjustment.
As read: 13.0 mm
